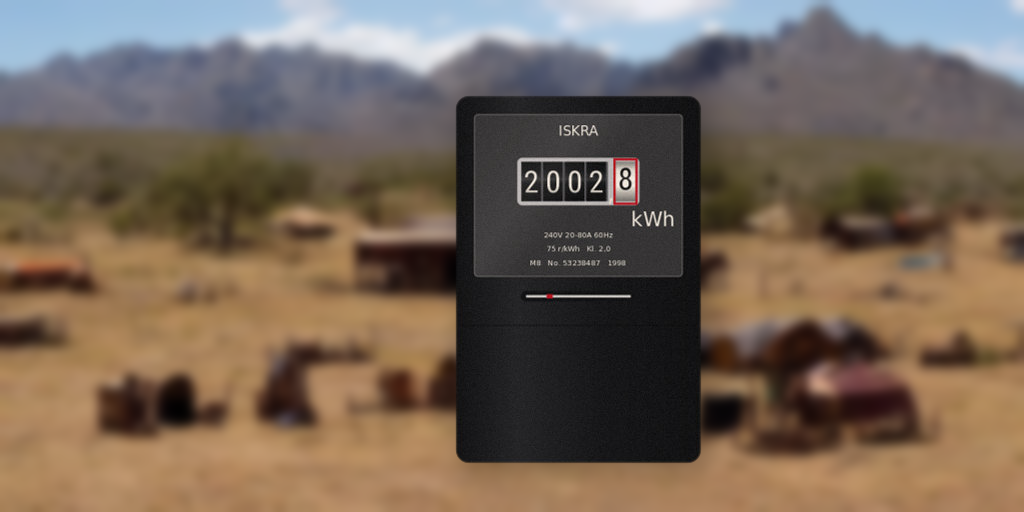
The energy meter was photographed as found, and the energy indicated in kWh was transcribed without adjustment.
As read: 2002.8 kWh
